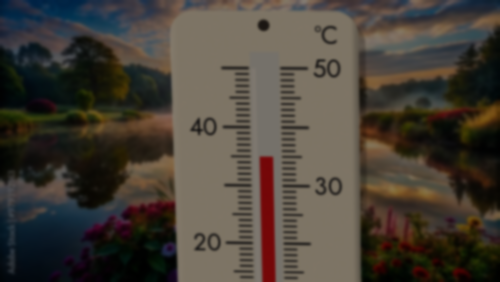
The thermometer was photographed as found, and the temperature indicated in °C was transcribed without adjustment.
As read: 35 °C
